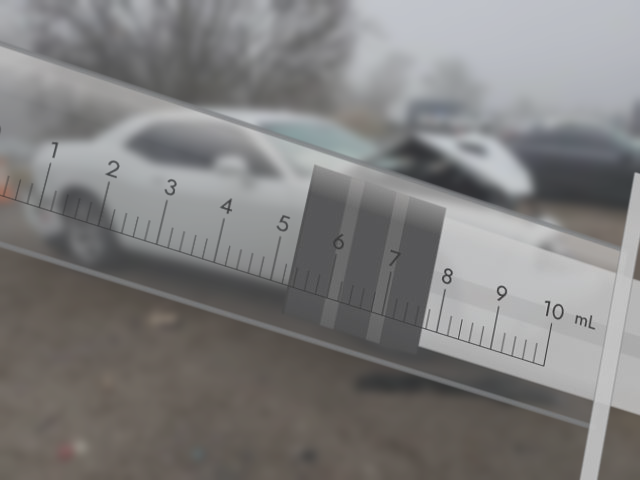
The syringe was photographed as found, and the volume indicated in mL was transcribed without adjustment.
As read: 5.3 mL
